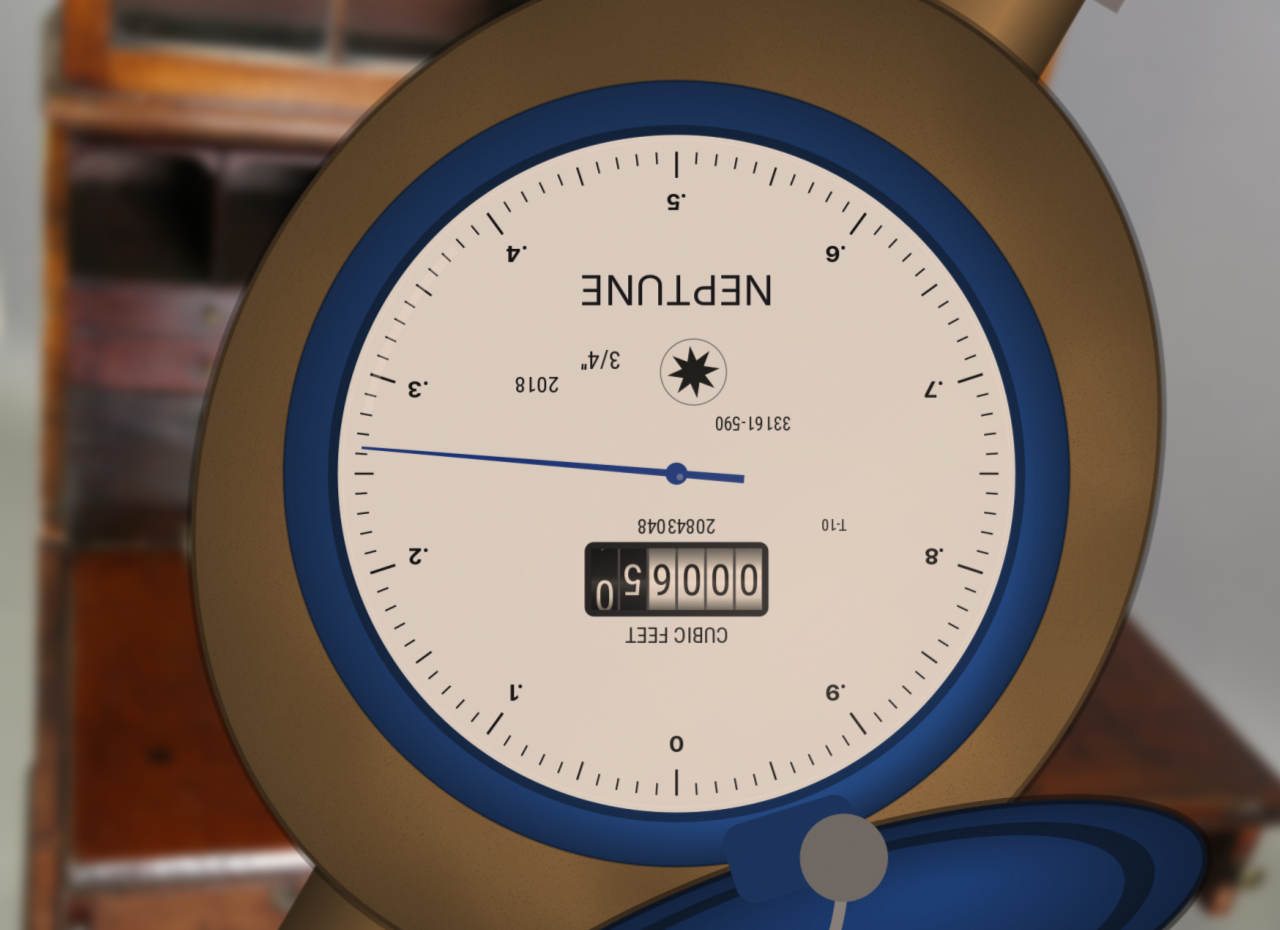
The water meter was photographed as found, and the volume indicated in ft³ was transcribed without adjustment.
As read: 650.26 ft³
